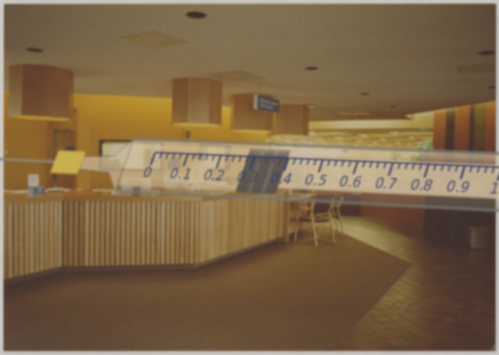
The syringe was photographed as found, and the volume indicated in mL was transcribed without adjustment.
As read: 0.28 mL
